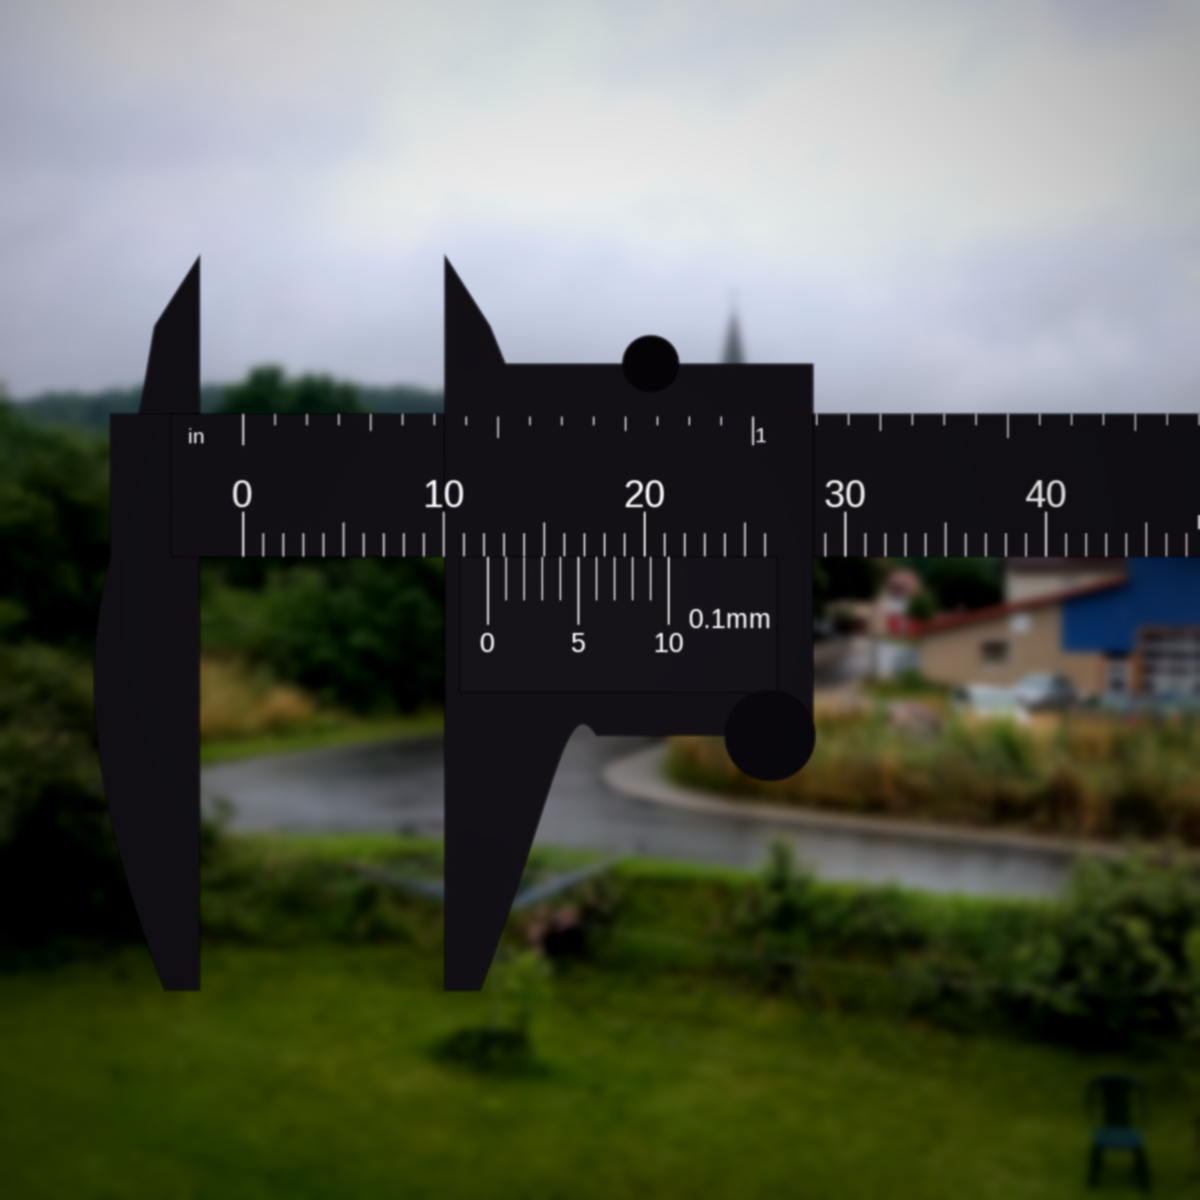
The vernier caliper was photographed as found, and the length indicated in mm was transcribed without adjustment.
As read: 12.2 mm
